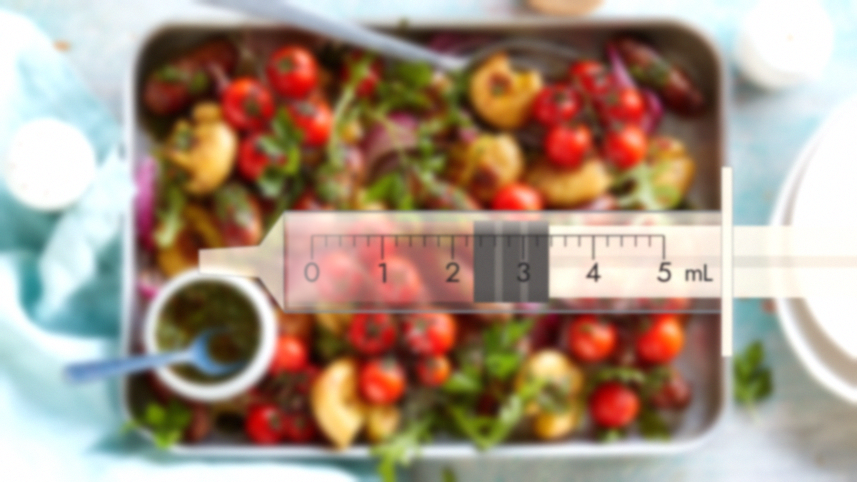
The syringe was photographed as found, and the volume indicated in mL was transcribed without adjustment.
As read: 2.3 mL
